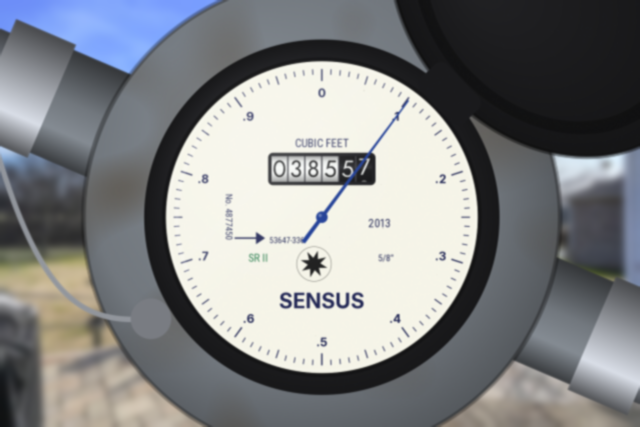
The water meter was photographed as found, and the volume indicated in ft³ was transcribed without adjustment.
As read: 38557.10 ft³
